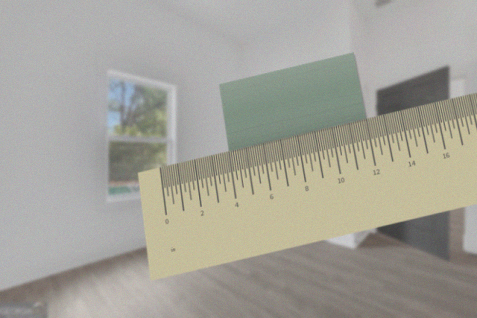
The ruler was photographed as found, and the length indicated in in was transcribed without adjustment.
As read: 8 in
